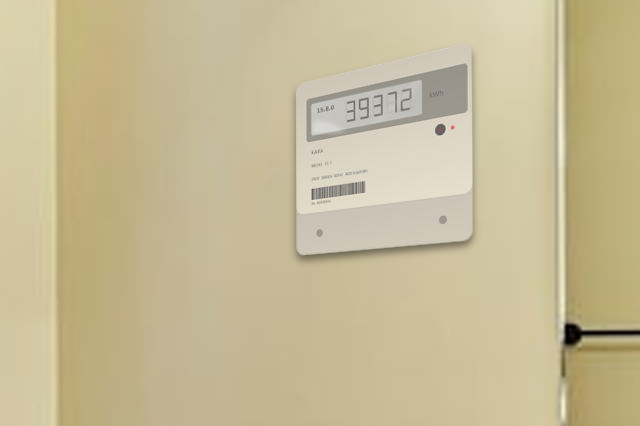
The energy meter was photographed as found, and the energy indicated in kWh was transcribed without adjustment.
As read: 39372 kWh
